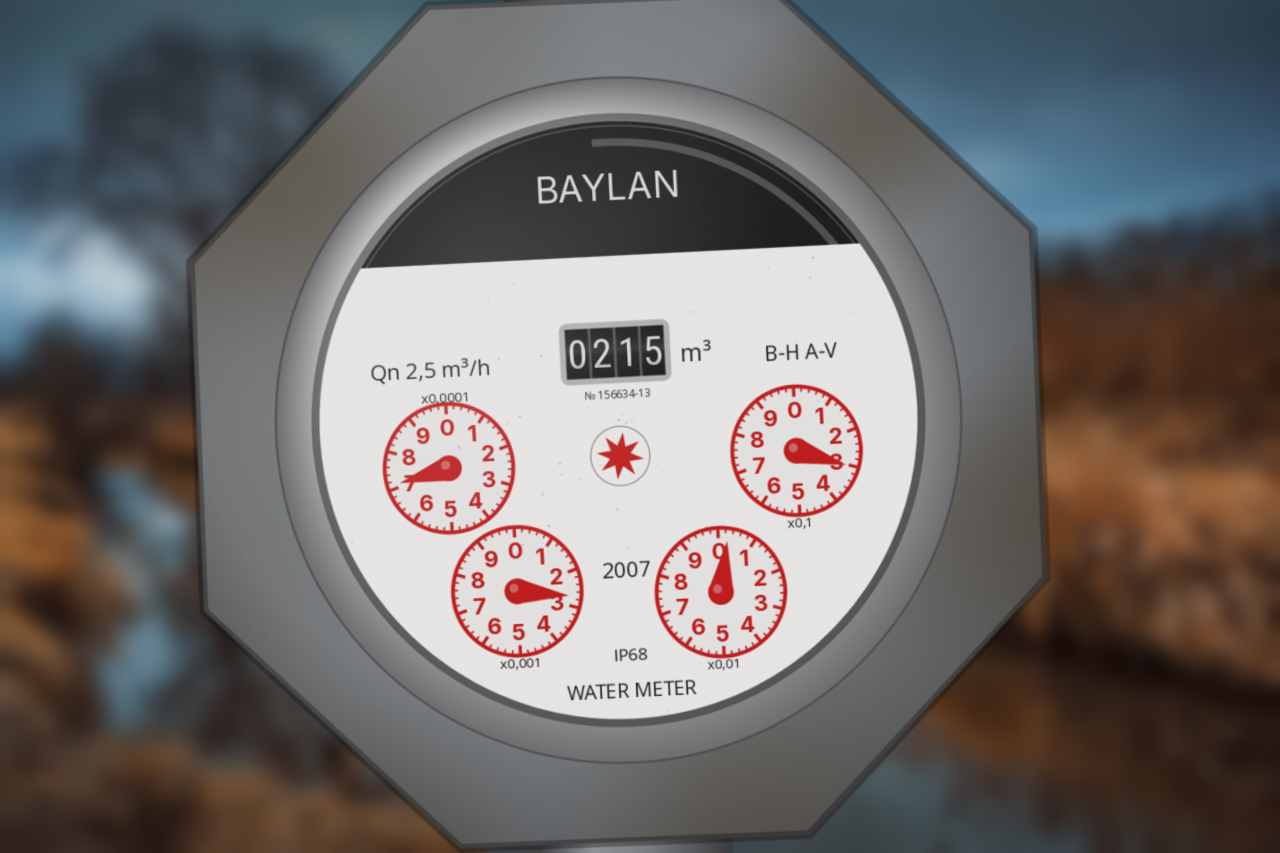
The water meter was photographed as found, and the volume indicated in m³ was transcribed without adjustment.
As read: 215.3027 m³
